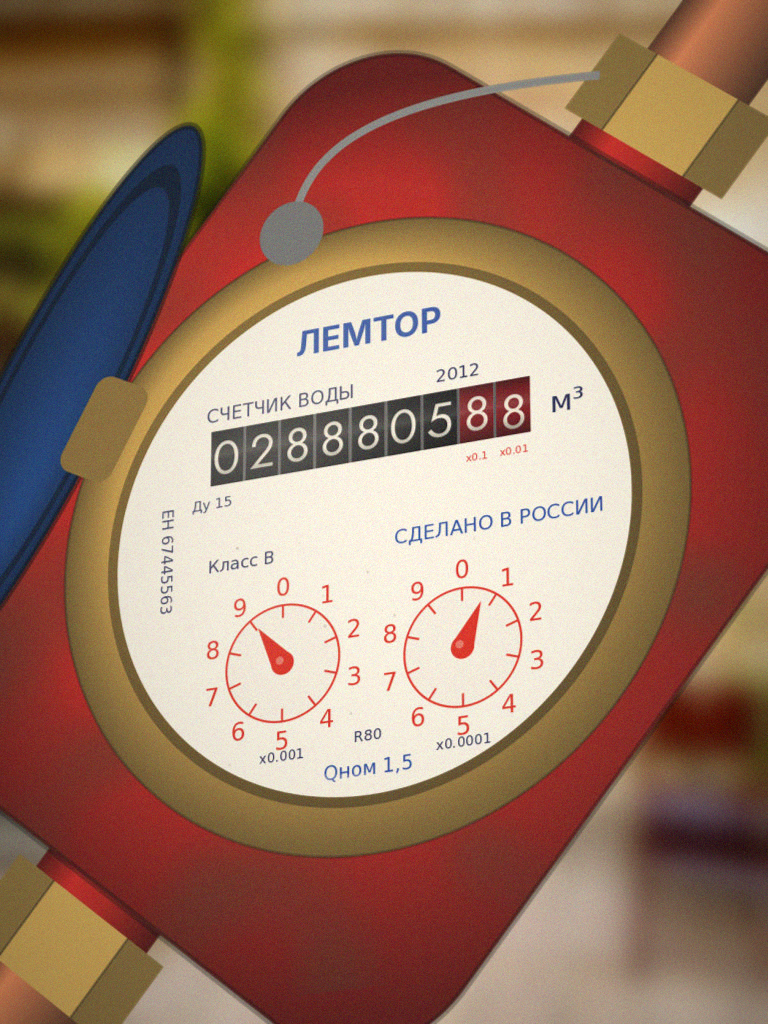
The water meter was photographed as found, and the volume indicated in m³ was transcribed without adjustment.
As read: 288805.8790 m³
